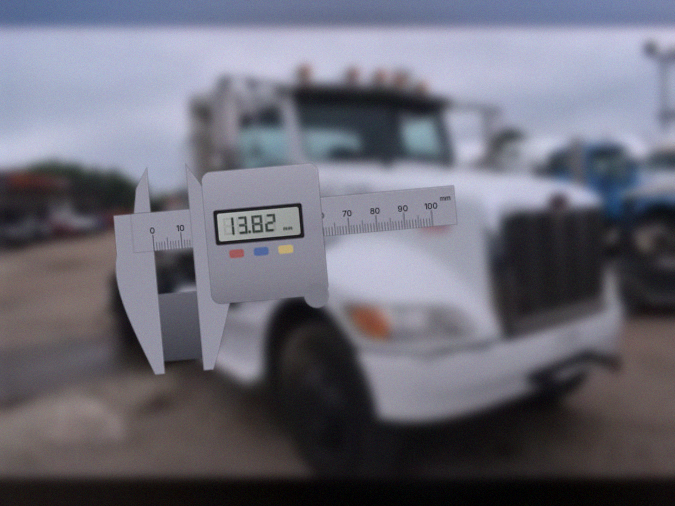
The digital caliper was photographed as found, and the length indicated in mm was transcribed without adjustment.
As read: 13.82 mm
